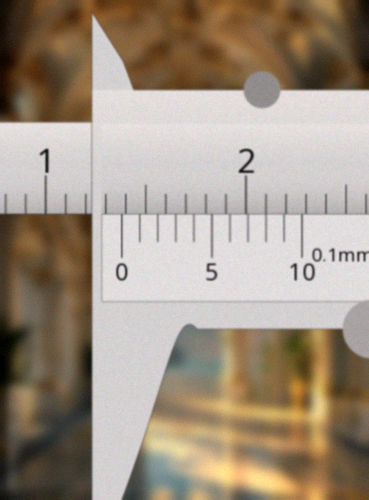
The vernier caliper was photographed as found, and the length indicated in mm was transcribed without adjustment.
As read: 13.8 mm
